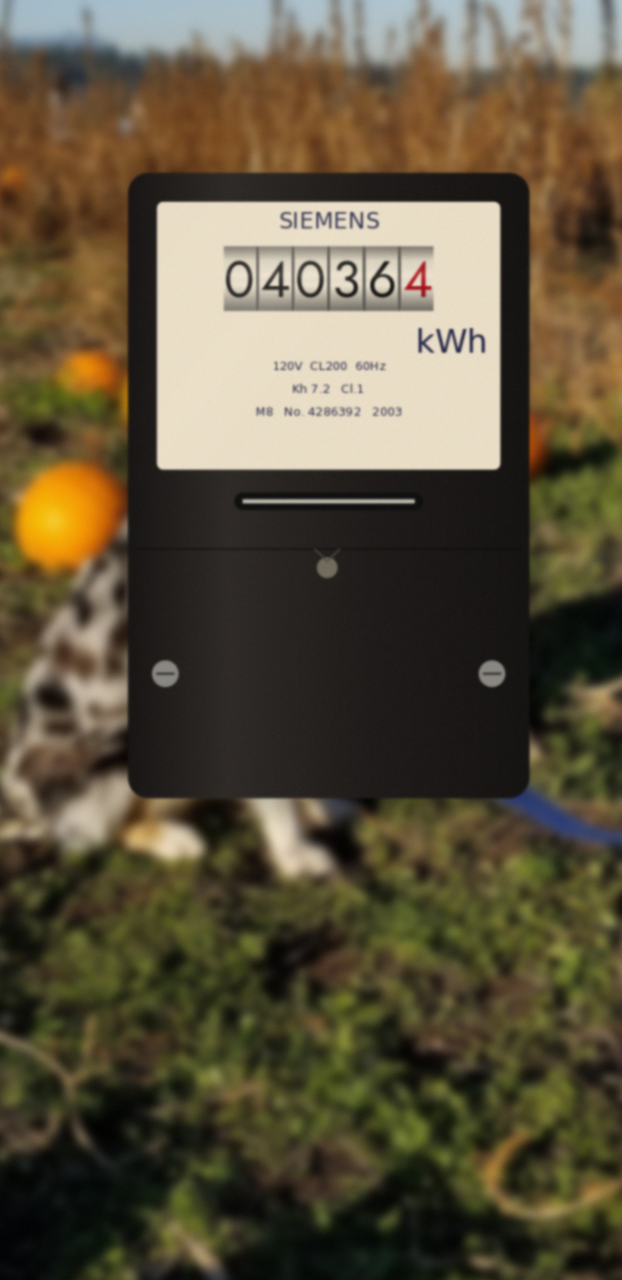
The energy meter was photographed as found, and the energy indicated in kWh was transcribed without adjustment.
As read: 4036.4 kWh
